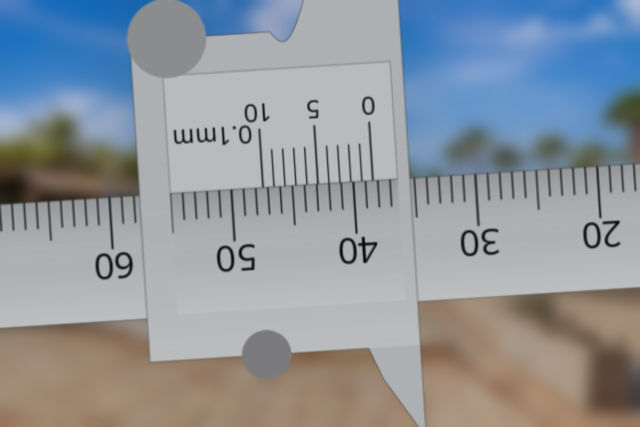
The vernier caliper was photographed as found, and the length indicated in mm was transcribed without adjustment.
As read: 38.4 mm
